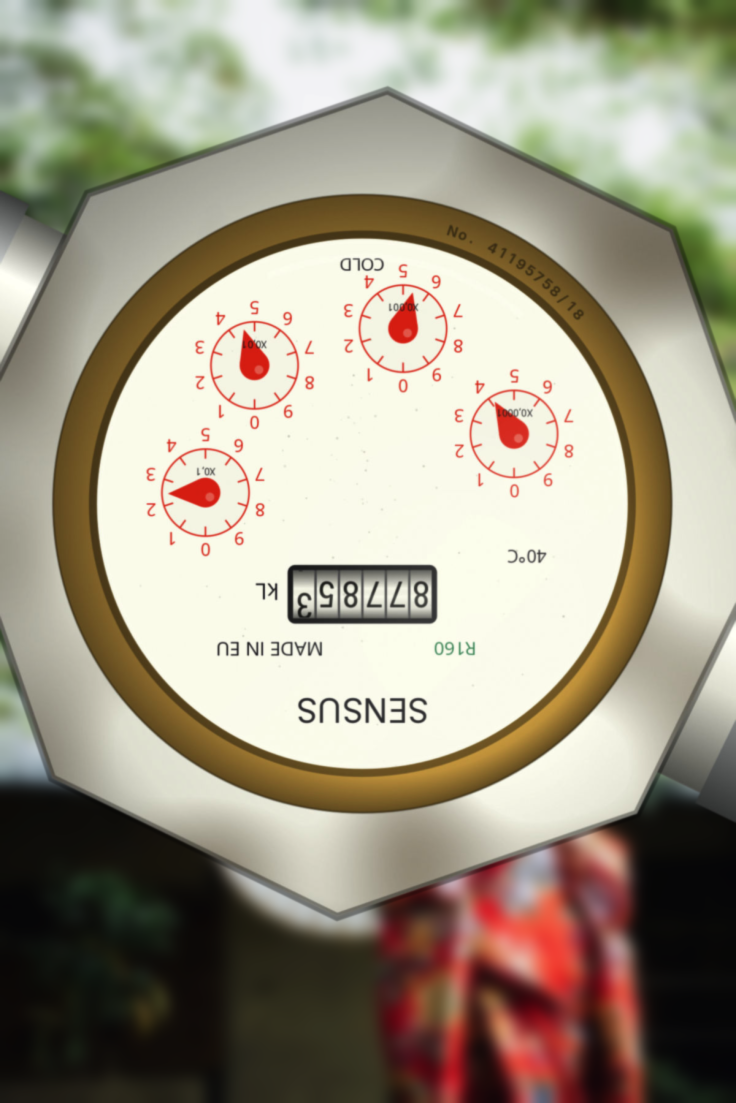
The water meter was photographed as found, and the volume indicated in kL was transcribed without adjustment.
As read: 877853.2454 kL
